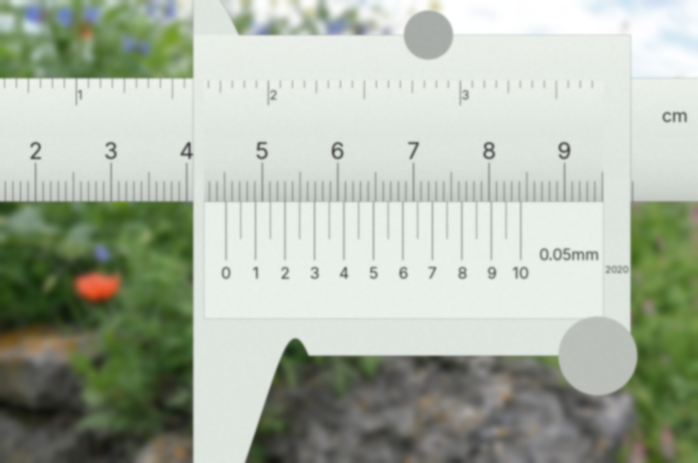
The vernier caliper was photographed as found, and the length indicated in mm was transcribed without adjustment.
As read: 45.2 mm
